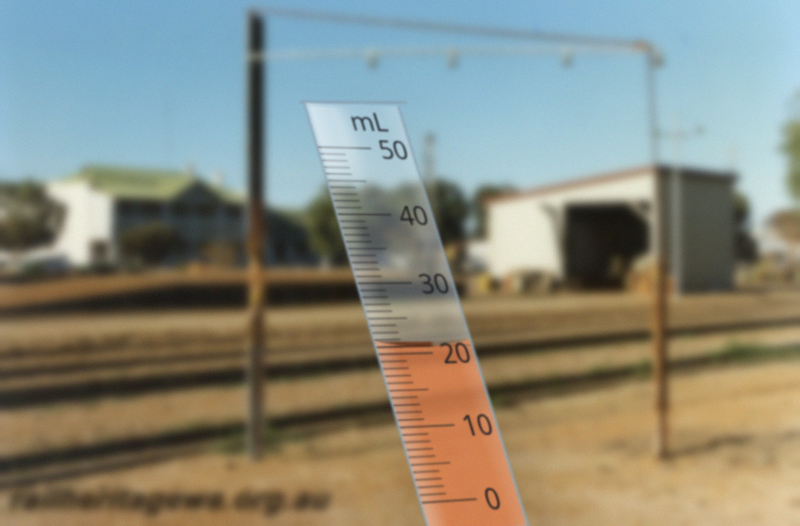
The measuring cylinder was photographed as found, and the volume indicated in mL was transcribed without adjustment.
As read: 21 mL
